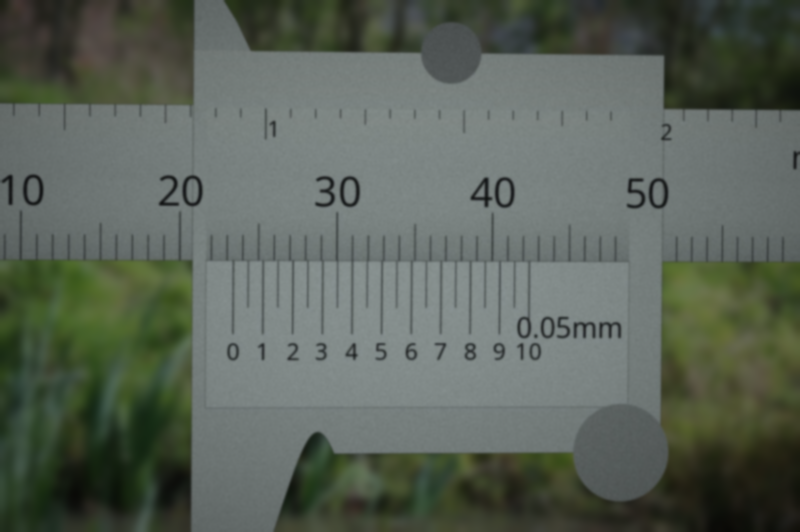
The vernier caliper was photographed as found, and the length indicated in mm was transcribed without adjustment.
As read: 23.4 mm
